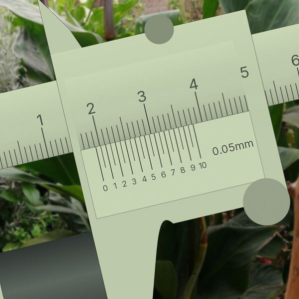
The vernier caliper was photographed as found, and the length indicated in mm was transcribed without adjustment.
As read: 19.2 mm
